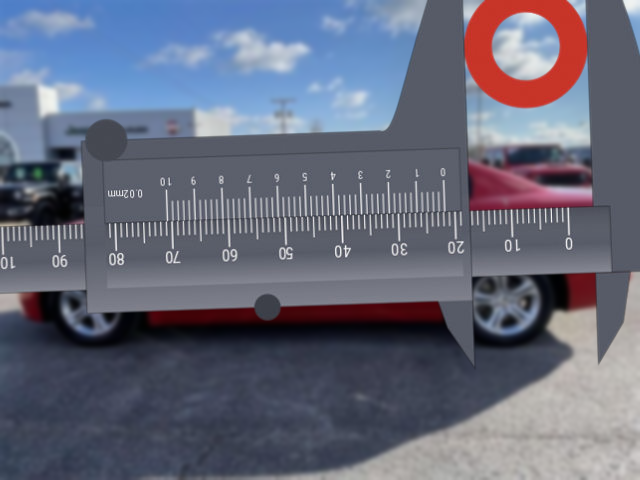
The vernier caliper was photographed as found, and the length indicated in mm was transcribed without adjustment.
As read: 21.8 mm
